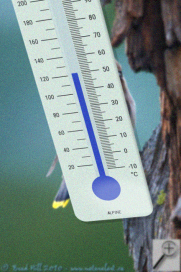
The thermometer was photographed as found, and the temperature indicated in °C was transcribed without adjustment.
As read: 50 °C
